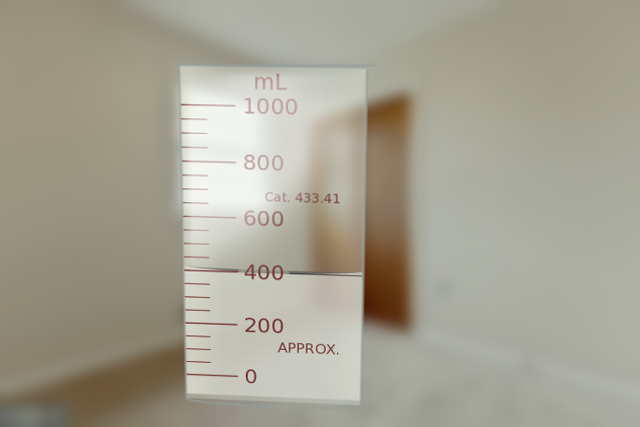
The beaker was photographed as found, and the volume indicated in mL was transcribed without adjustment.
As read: 400 mL
